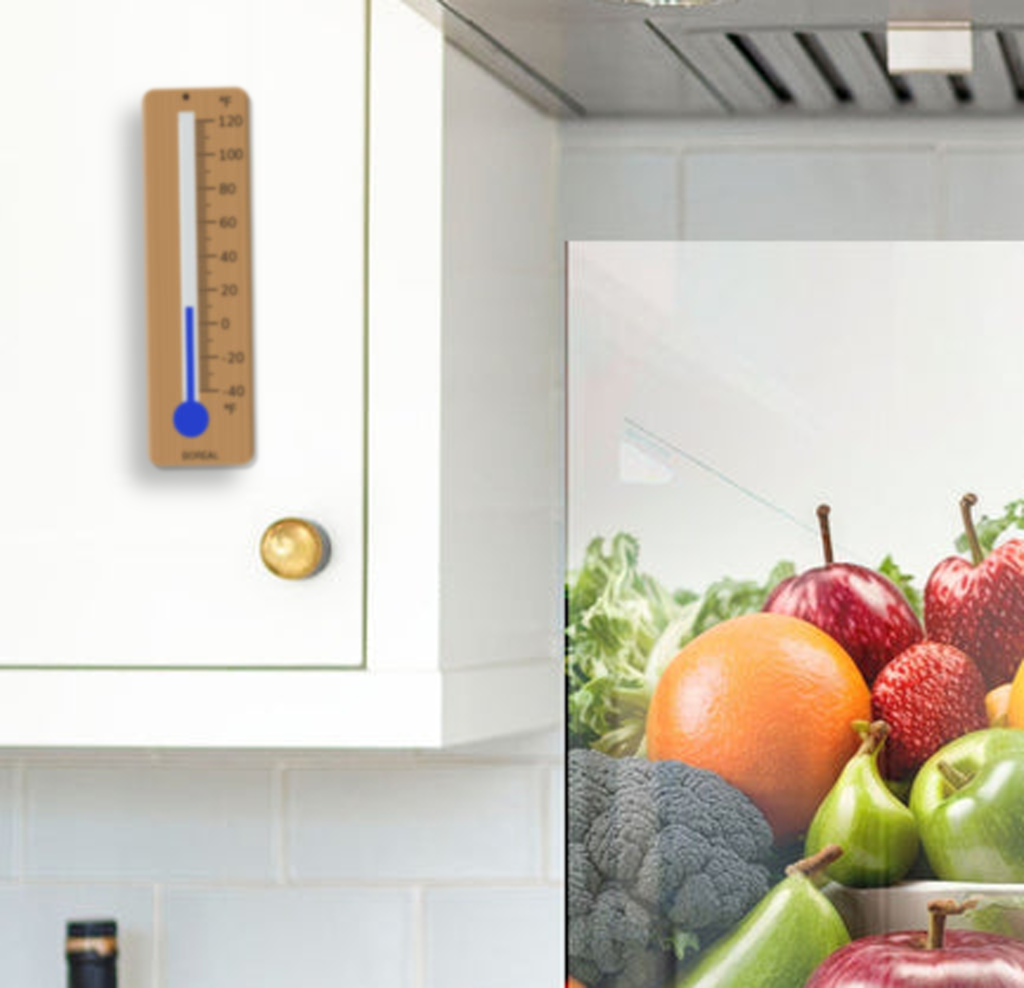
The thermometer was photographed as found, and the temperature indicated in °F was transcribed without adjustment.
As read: 10 °F
